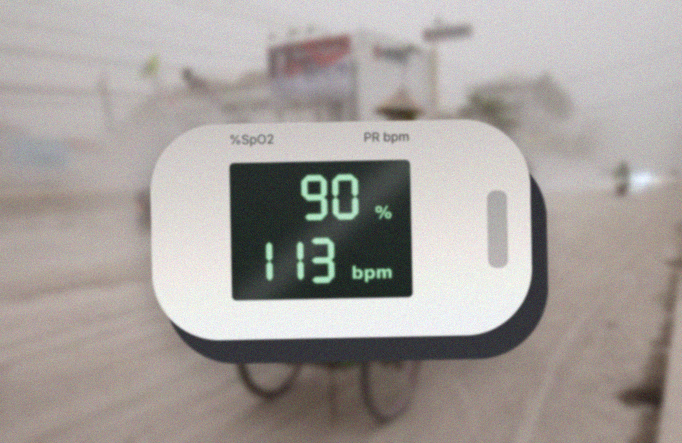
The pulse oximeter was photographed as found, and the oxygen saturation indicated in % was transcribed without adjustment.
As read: 90 %
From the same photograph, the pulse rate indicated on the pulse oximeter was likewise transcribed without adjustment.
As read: 113 bpm
